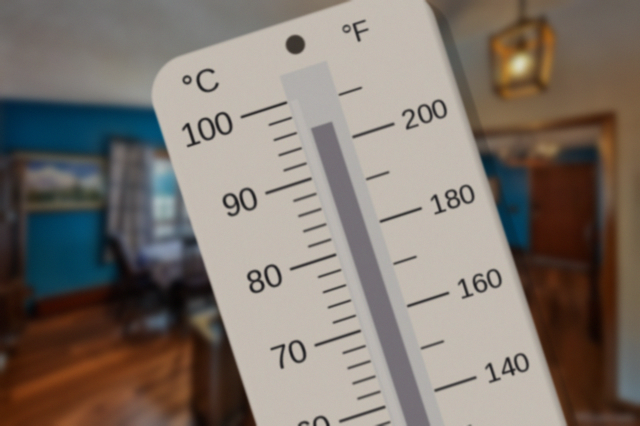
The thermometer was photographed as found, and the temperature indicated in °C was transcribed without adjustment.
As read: 96 °C
